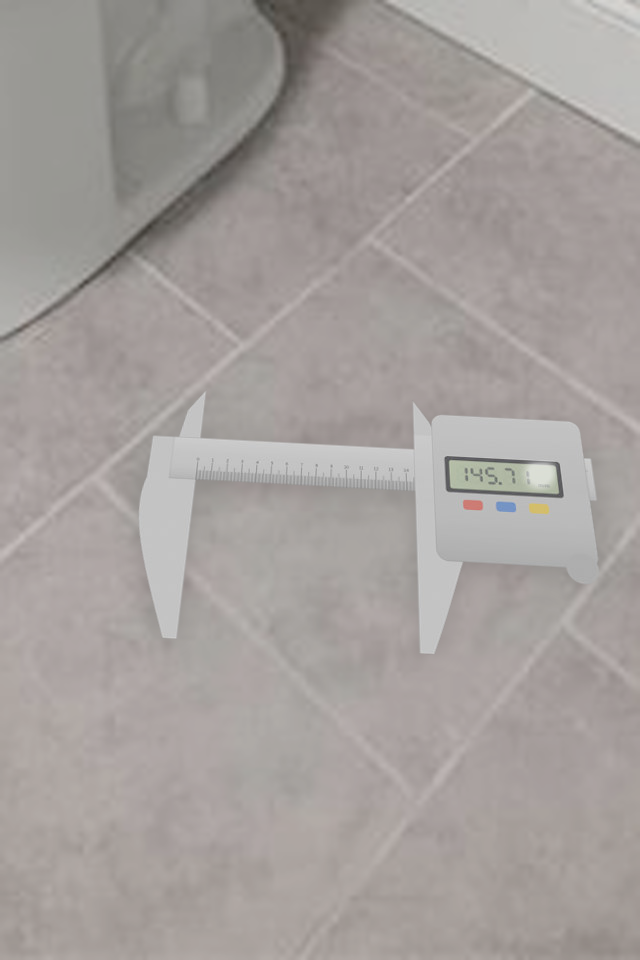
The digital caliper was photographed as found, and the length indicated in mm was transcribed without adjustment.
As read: 145.71 mm
